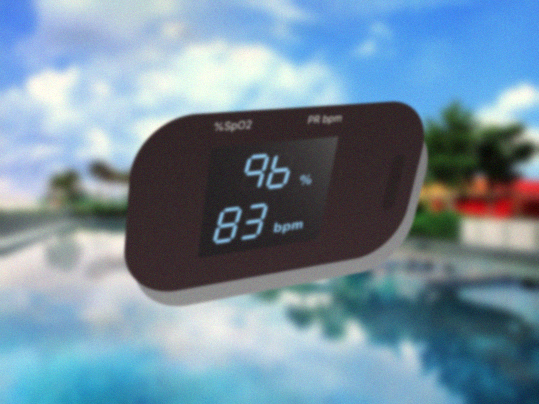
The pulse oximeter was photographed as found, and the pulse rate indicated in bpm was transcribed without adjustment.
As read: 83 bpm
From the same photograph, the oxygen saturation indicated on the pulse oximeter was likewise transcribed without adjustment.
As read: 96 %
